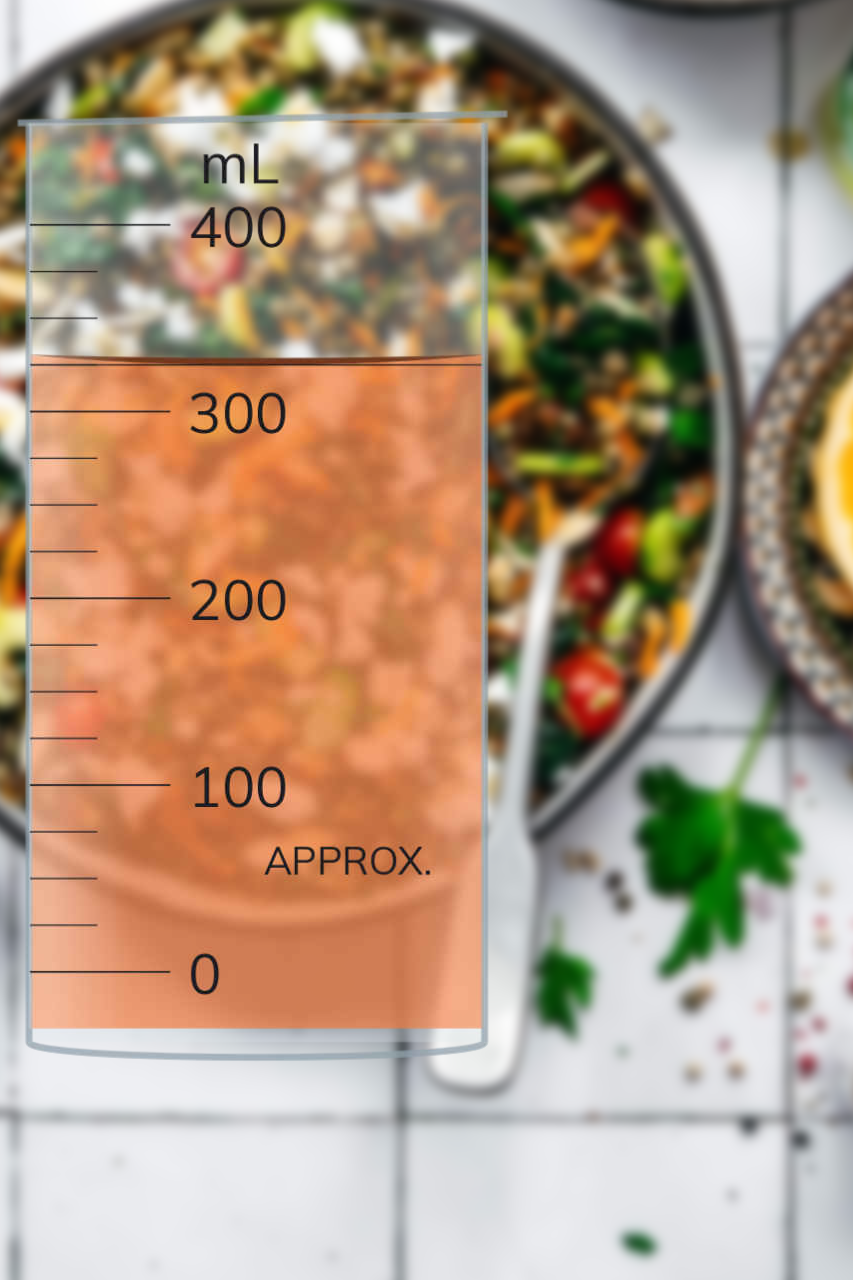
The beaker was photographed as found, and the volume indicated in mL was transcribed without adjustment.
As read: 325 mL
